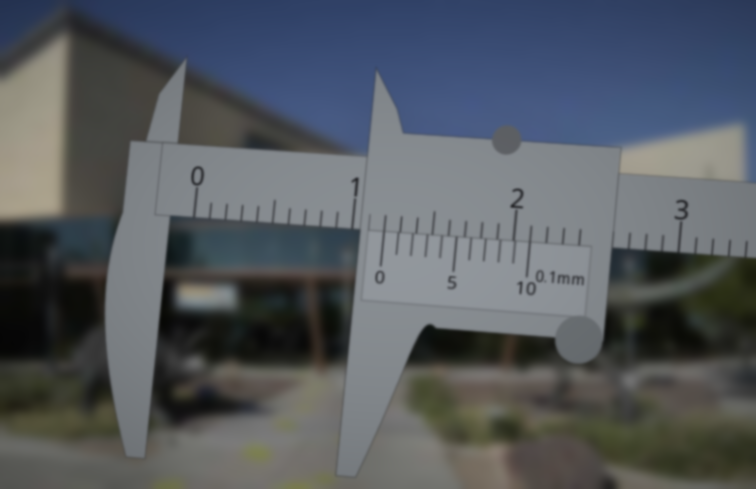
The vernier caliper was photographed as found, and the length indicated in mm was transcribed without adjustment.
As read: 12.0 mm
